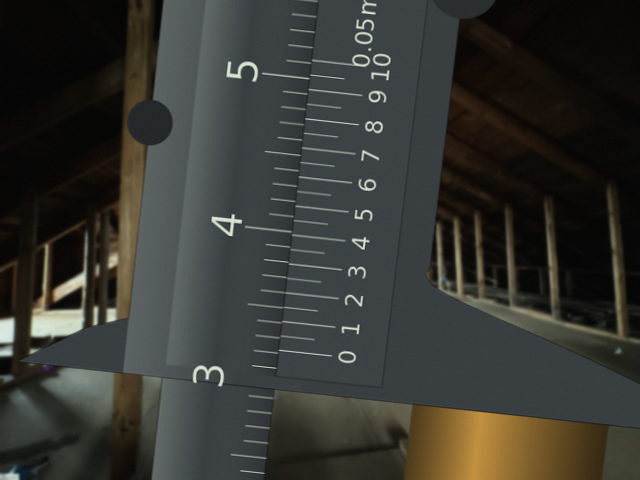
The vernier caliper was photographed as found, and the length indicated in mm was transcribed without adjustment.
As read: 32.2 mm
